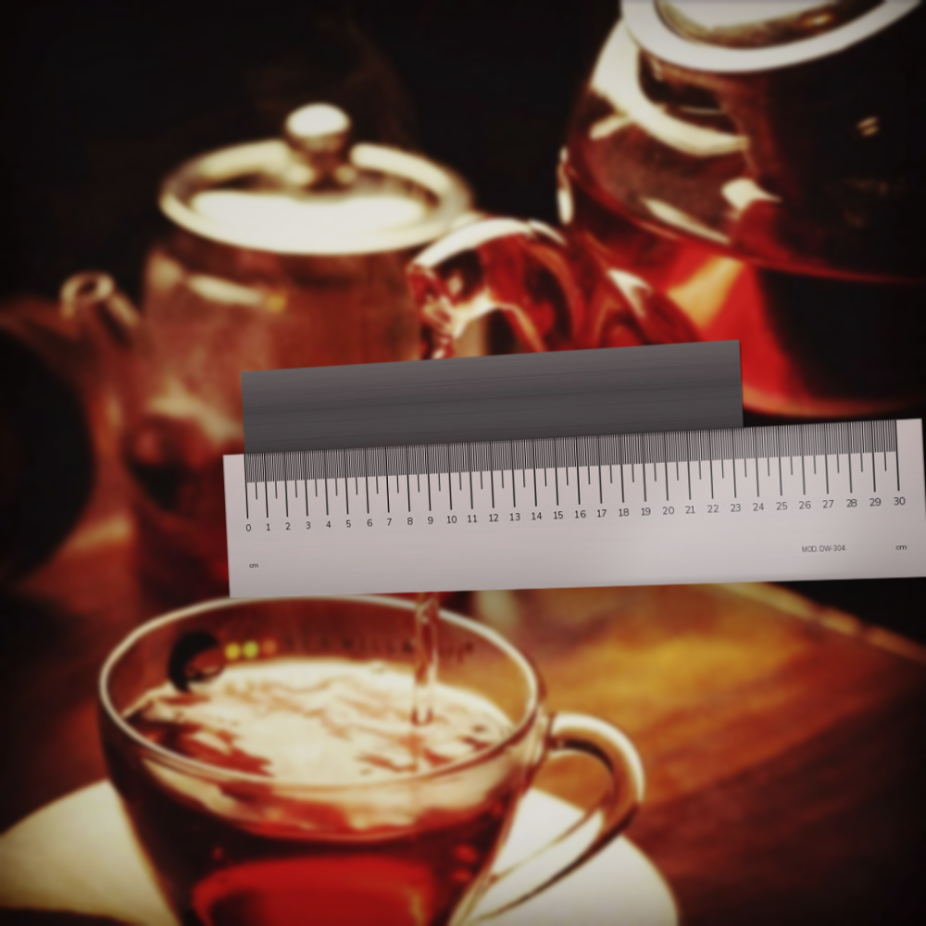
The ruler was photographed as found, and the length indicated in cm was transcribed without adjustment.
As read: 23.5 cm
